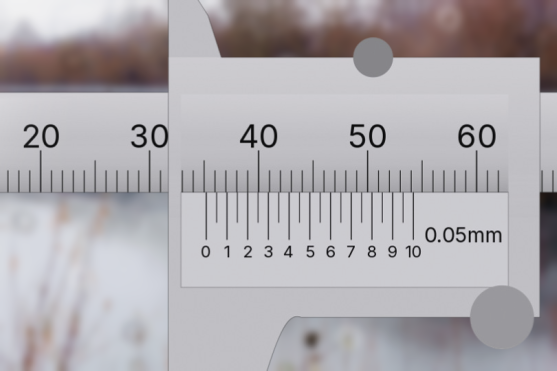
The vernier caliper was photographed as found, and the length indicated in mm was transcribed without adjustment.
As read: 35.2 mm
